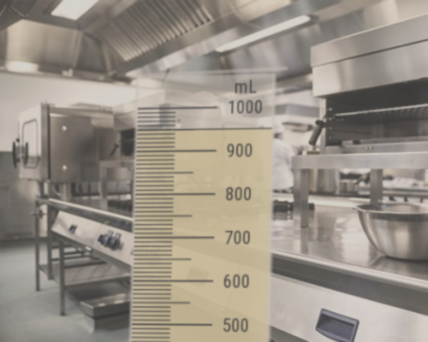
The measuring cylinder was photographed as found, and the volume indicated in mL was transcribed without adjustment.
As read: 950 mL
